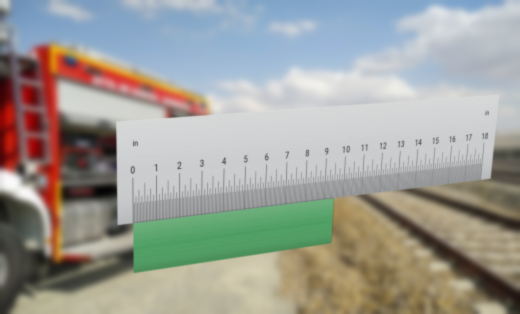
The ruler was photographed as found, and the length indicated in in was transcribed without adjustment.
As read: 9.5 in
